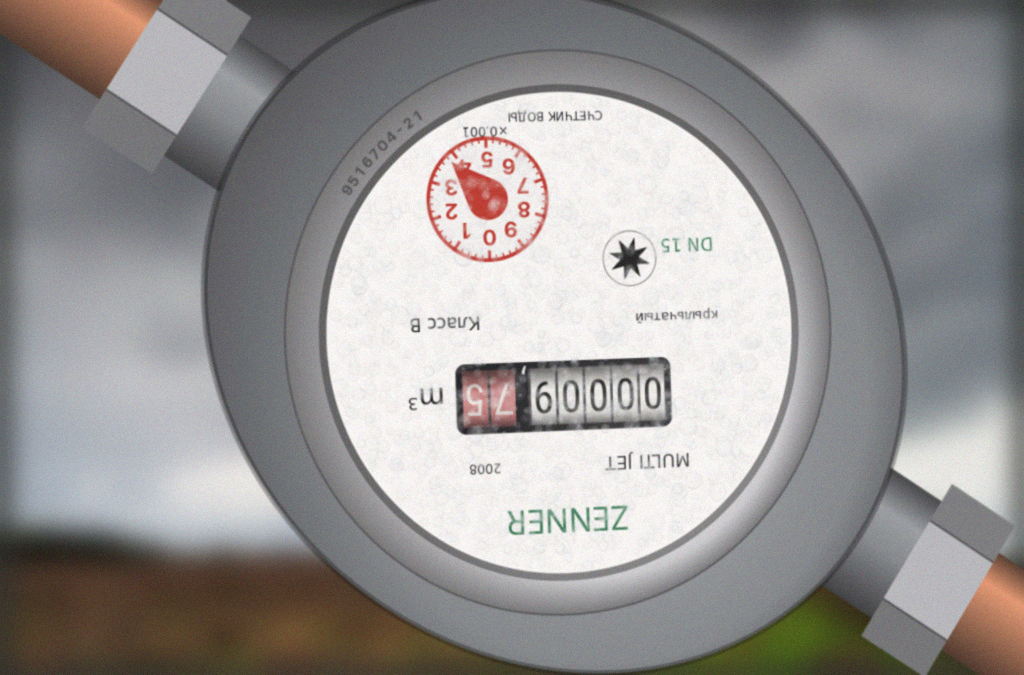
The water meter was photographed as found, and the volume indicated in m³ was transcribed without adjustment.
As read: 9.753 m³
